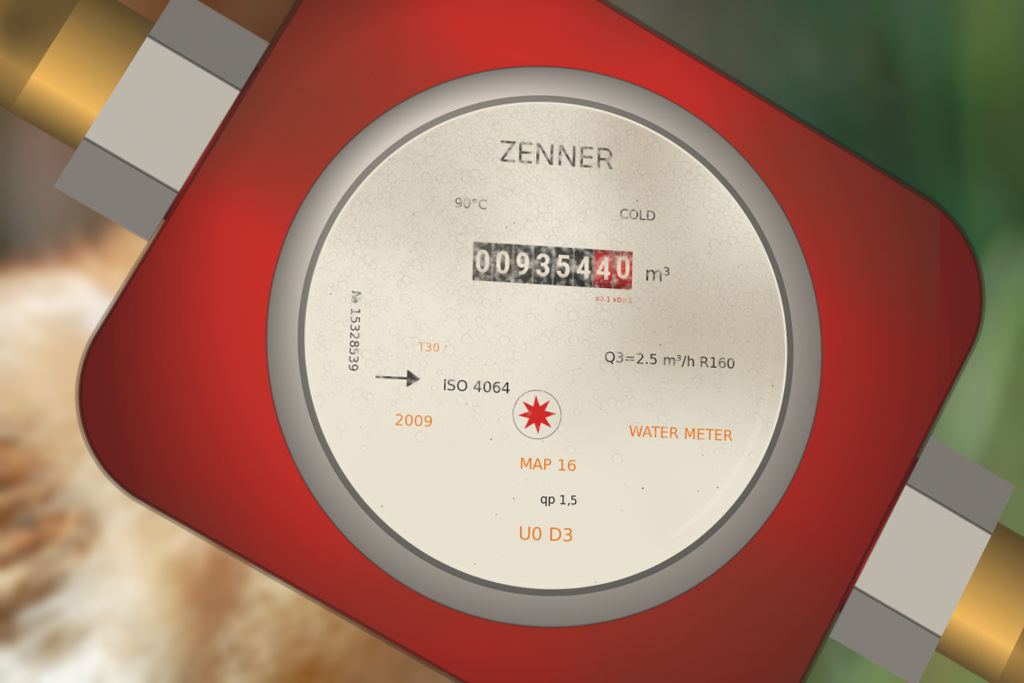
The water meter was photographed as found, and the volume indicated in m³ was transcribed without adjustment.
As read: 9354.40 m³
